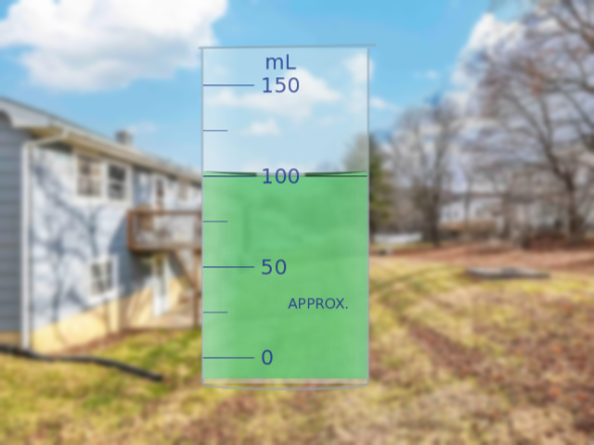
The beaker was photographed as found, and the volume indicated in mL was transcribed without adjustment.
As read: 100 mL
